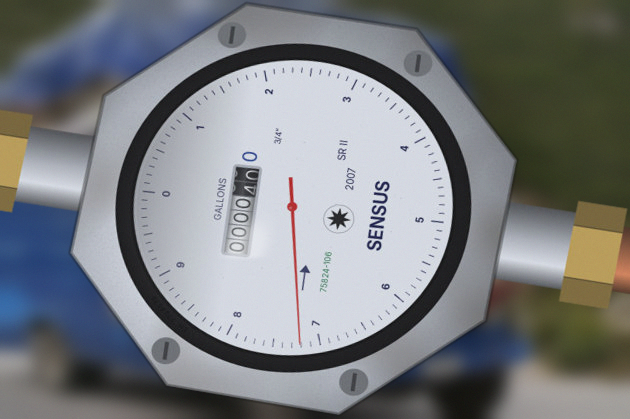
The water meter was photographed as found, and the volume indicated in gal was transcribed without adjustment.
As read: 397.2 gal
